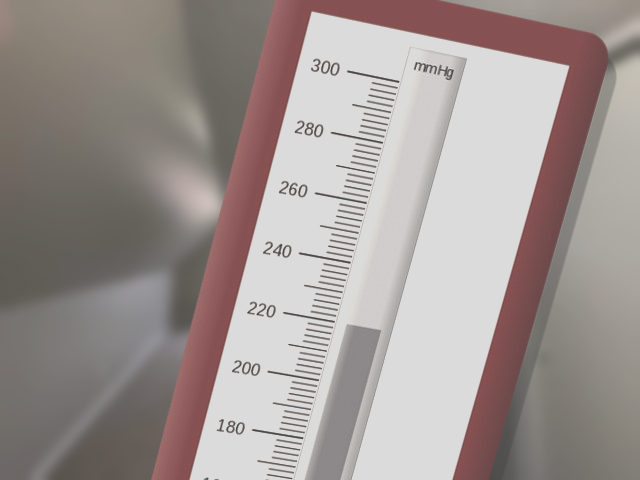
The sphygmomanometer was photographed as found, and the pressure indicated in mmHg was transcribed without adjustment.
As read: 220 mmHg
